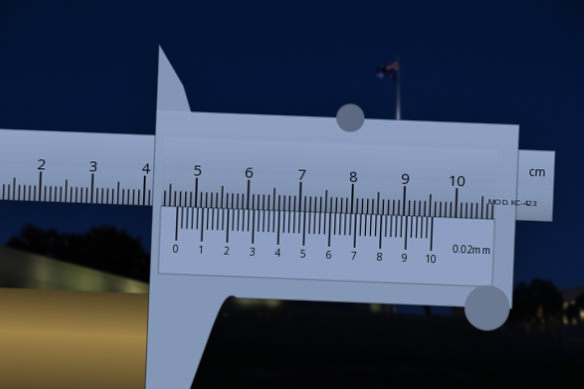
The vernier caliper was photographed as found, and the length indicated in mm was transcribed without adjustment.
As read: 46.5 mm
